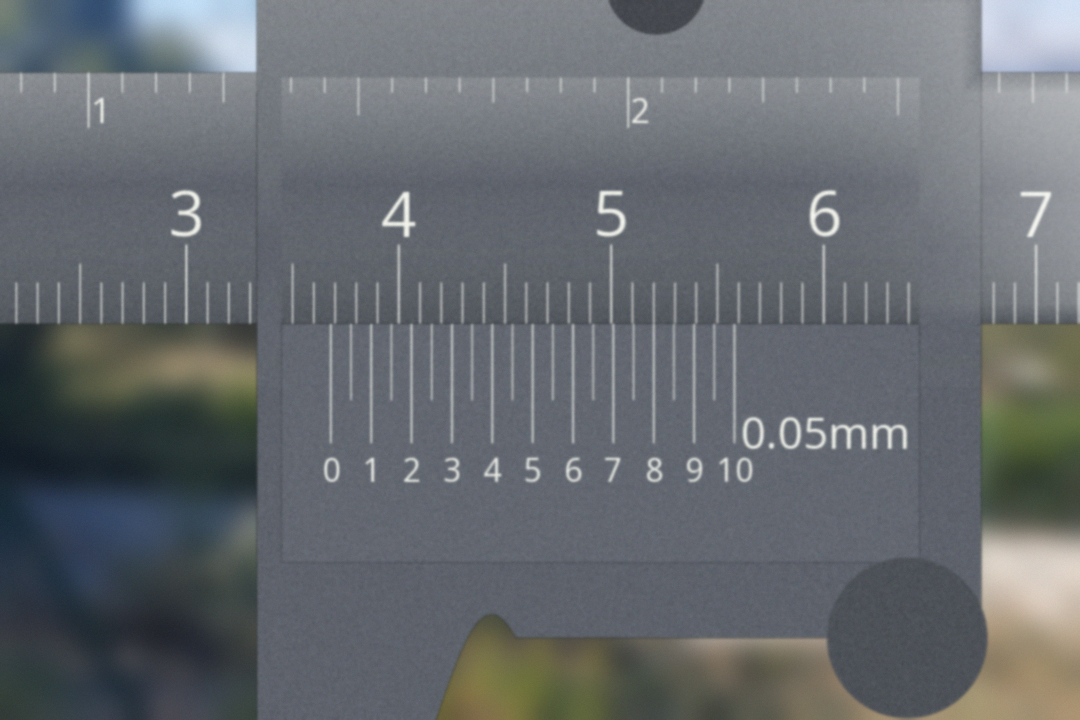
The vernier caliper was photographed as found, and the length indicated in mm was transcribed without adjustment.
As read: 36.8 mm
